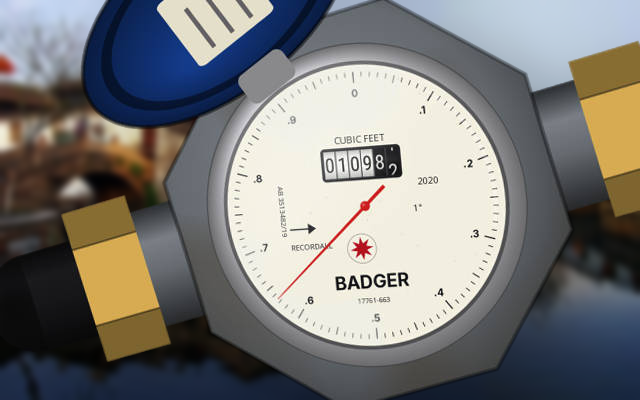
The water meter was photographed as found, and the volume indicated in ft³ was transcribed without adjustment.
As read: 10981.63 ft³
